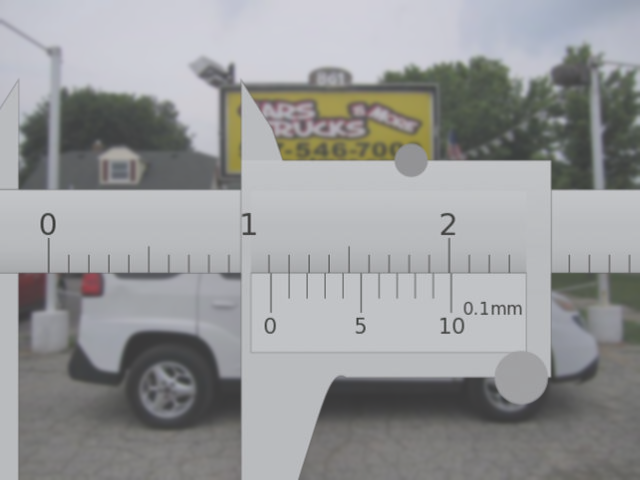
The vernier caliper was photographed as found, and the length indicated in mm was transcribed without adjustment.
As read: 11.1 mm
